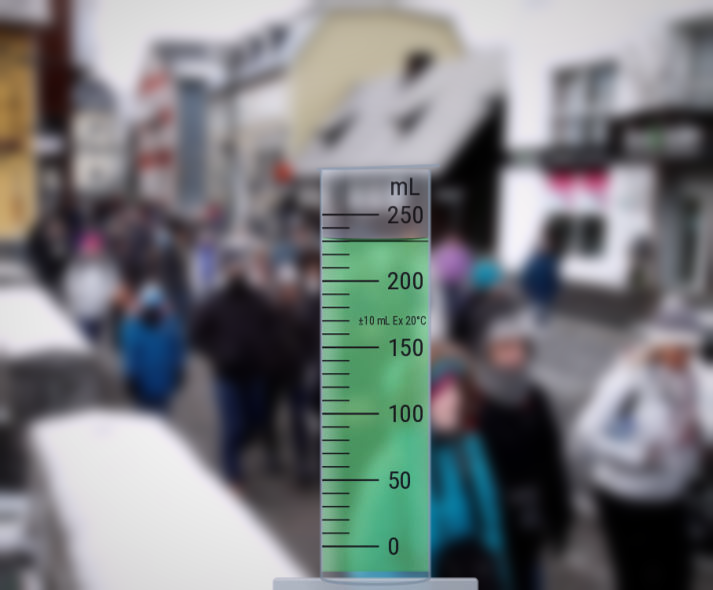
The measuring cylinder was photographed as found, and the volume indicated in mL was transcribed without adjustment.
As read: 230 mL
